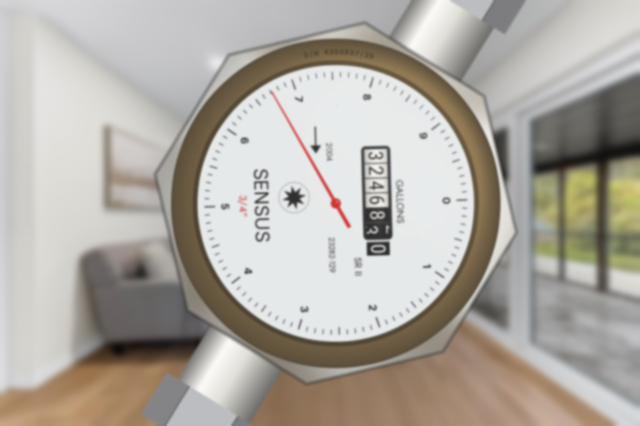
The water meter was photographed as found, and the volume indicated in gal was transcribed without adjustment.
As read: 3246826.7 gal
